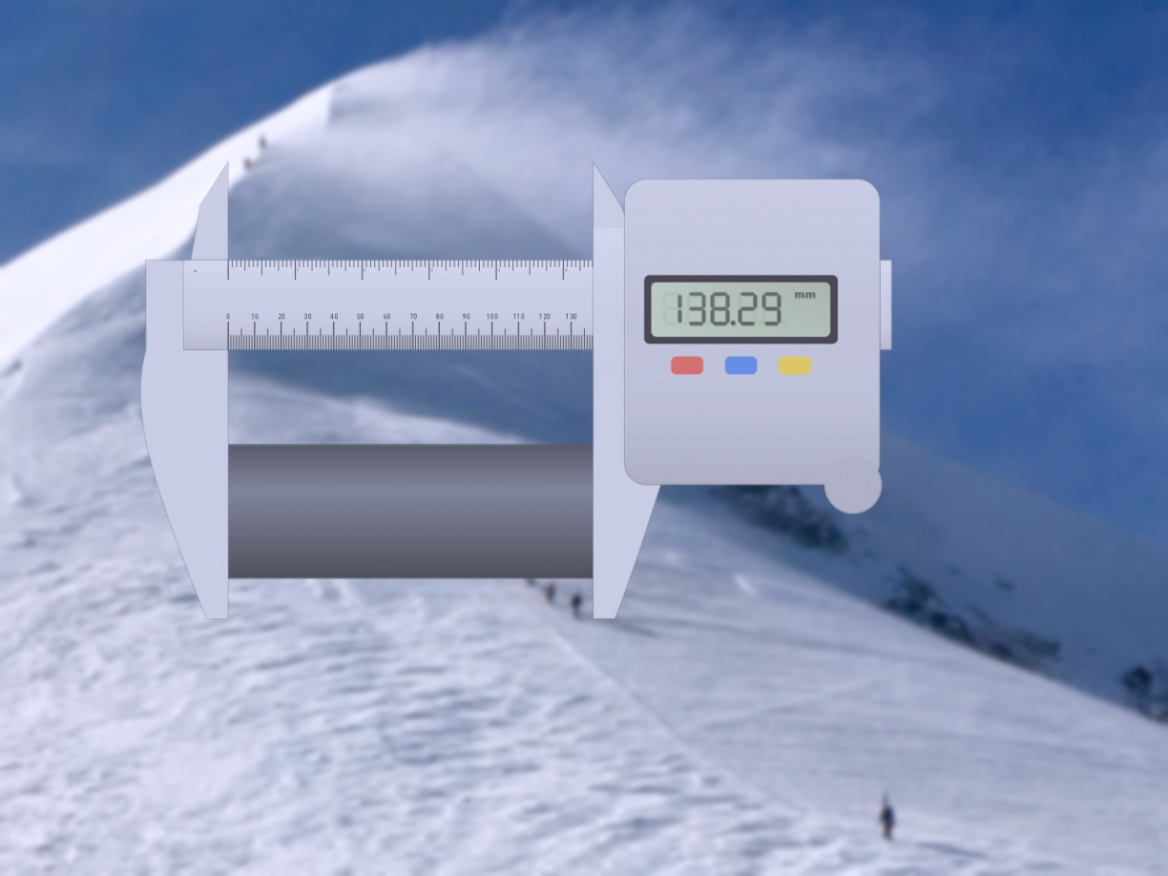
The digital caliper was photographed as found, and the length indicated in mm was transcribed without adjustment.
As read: 138.29 mm
